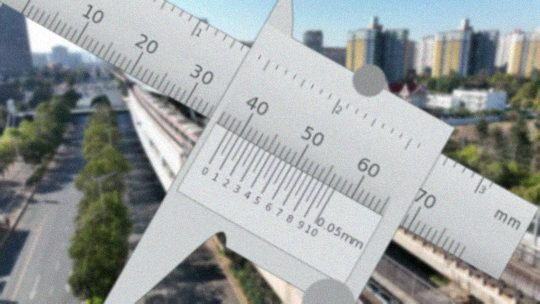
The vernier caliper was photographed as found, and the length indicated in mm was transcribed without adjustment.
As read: 38.0 mm
